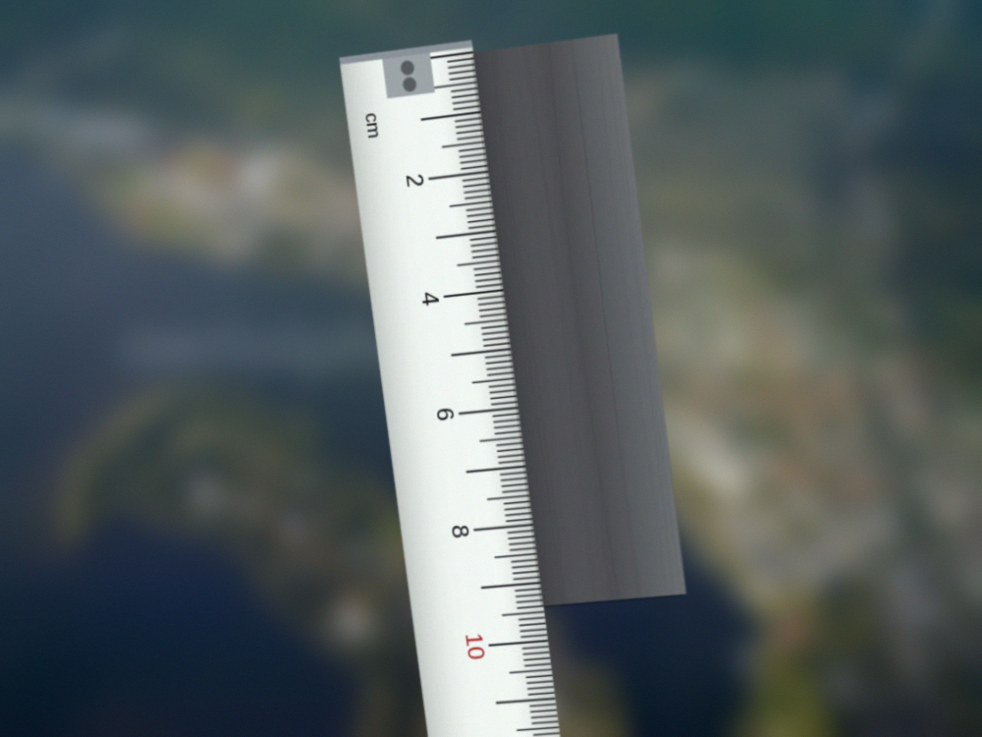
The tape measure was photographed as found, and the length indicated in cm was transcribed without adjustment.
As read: 9.4 cm
